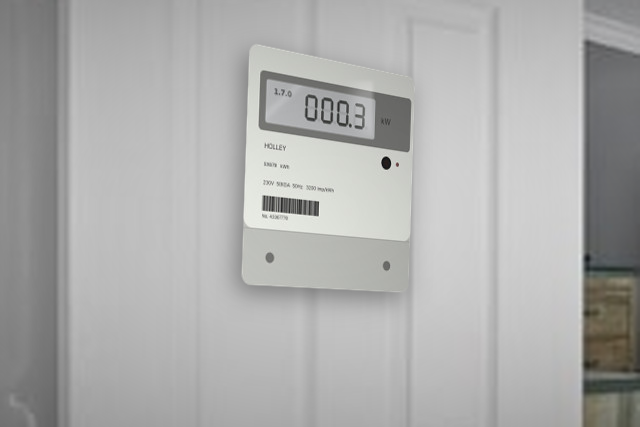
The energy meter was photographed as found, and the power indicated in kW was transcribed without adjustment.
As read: 0.3 kW
